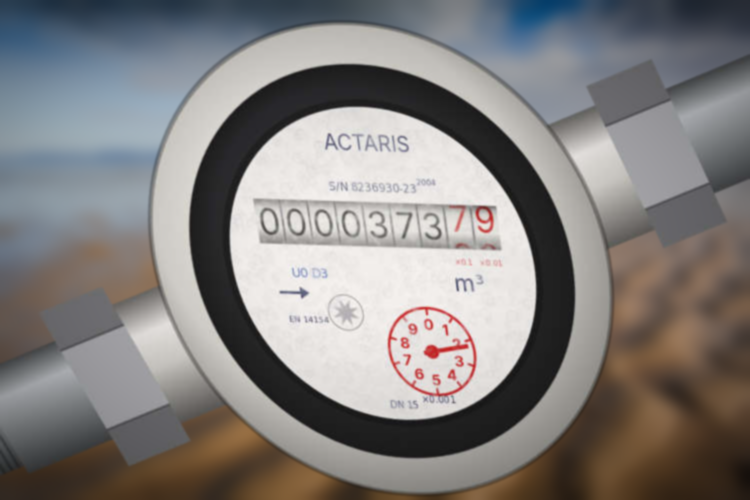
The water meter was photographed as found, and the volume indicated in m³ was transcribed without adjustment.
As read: 373.792 m³
